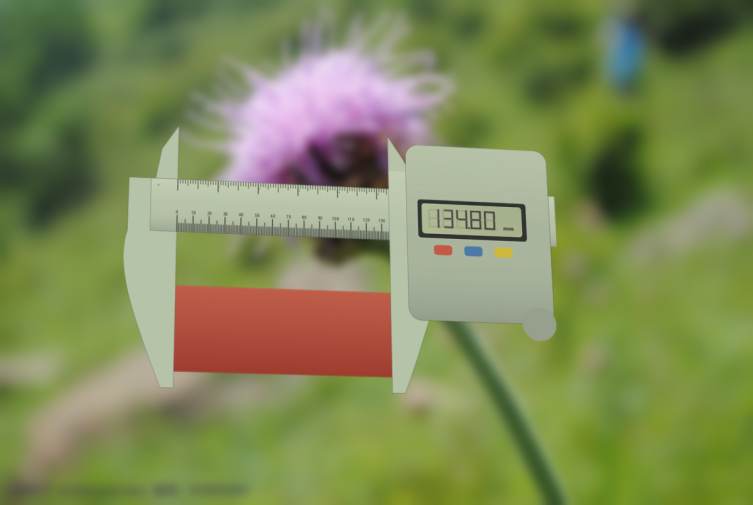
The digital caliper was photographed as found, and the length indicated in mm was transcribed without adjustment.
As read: 134.80 mm
